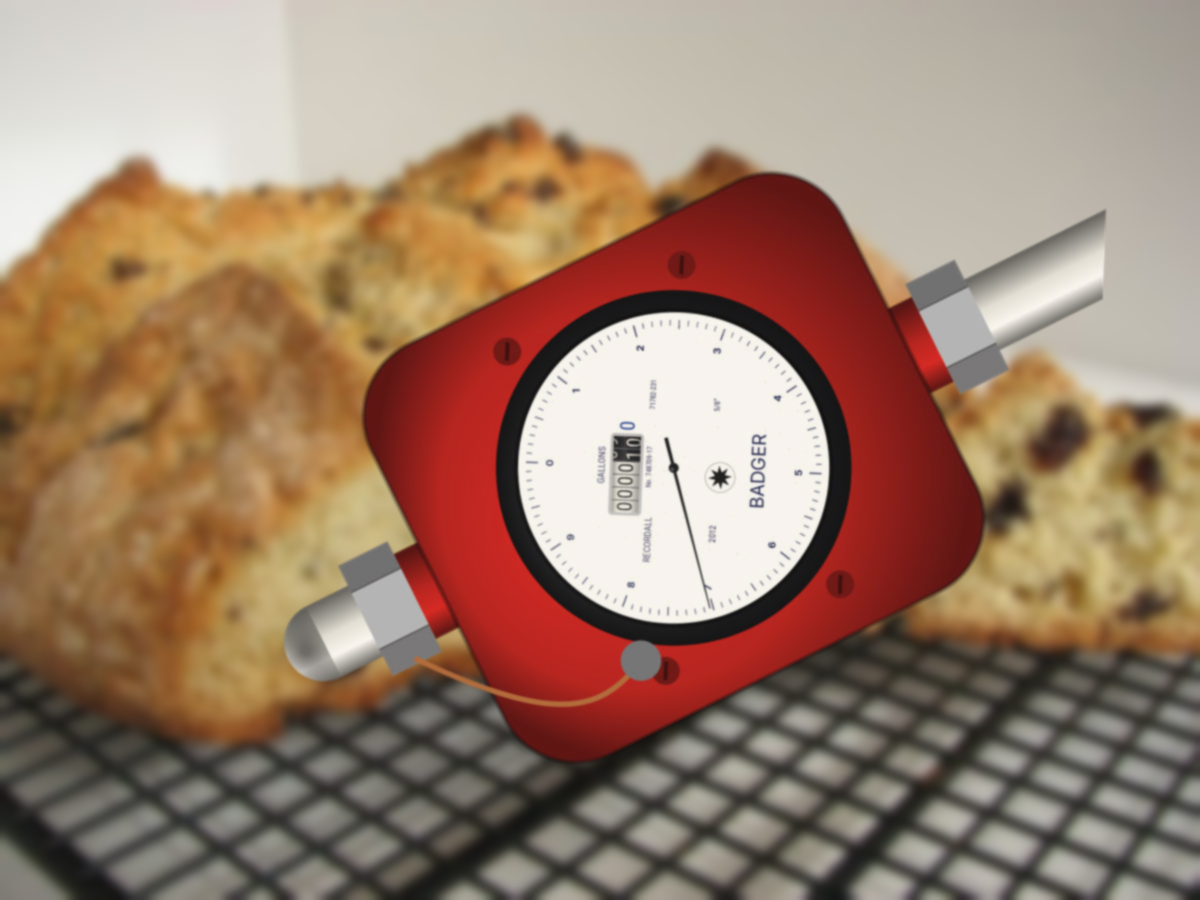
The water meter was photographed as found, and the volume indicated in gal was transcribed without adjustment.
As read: 97.0 gal
